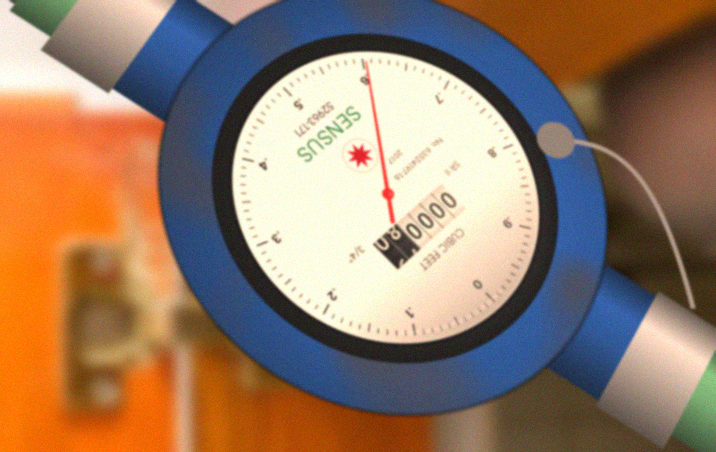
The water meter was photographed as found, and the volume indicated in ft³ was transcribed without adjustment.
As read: 79.60 ft³
